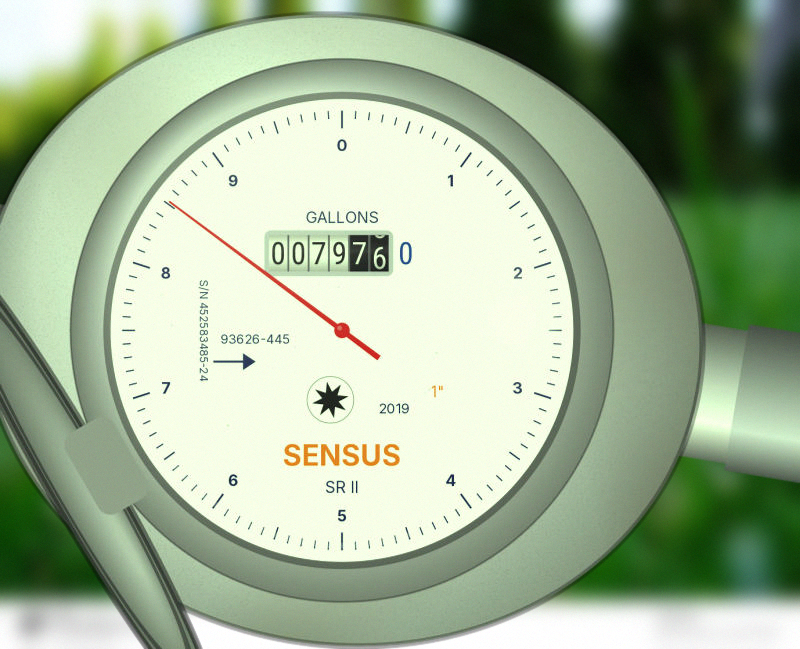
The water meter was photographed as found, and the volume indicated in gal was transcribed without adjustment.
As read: 79758.5 gal
